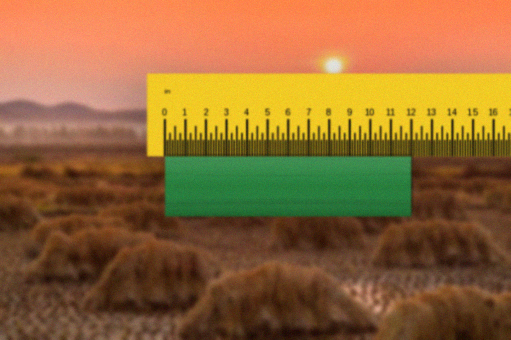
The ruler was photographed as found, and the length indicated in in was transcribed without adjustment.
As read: 12 in
